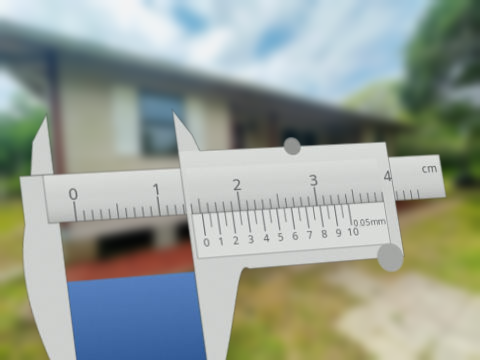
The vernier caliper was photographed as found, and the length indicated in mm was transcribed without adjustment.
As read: 15.2 mm
